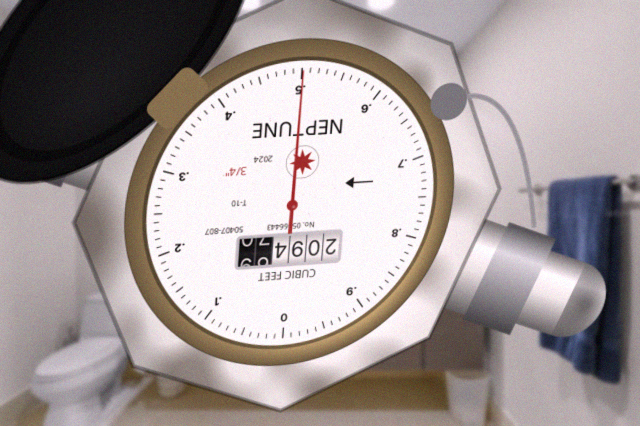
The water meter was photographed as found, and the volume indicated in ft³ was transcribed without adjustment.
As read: 209469.50 ft³
